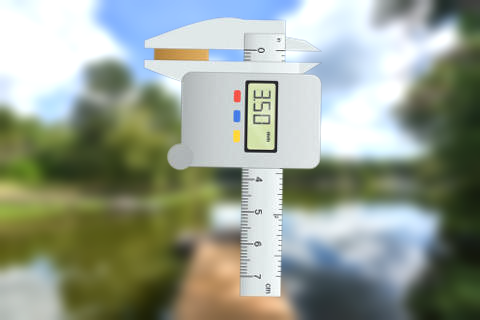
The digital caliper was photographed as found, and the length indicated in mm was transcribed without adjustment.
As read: 3.50 mm
